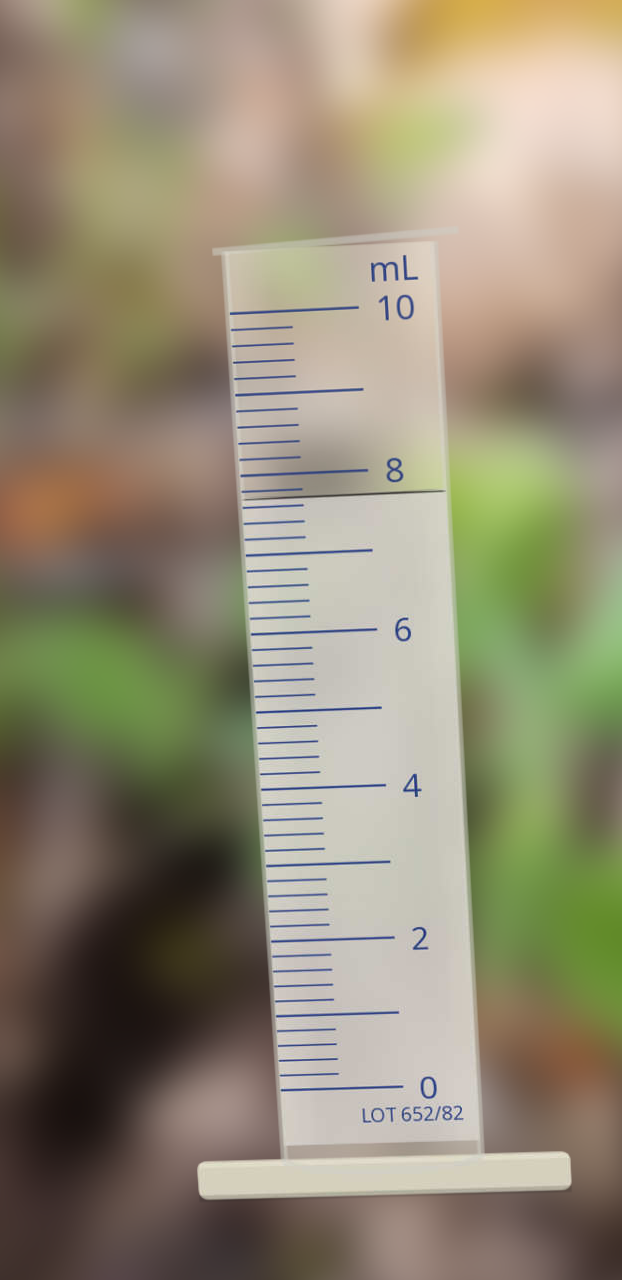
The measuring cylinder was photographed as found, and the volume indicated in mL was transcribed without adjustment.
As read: 7.7 mL
